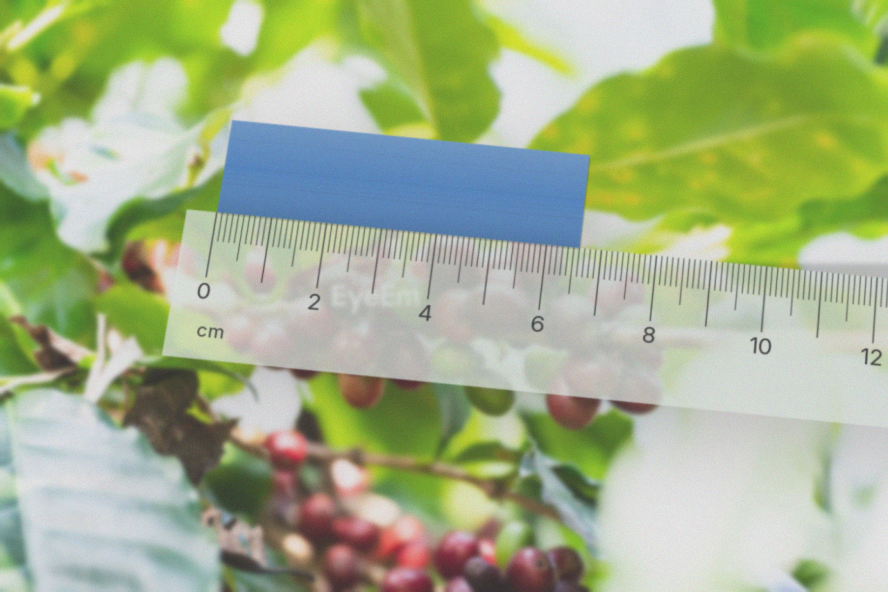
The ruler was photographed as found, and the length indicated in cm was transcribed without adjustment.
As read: 6.6 cm
